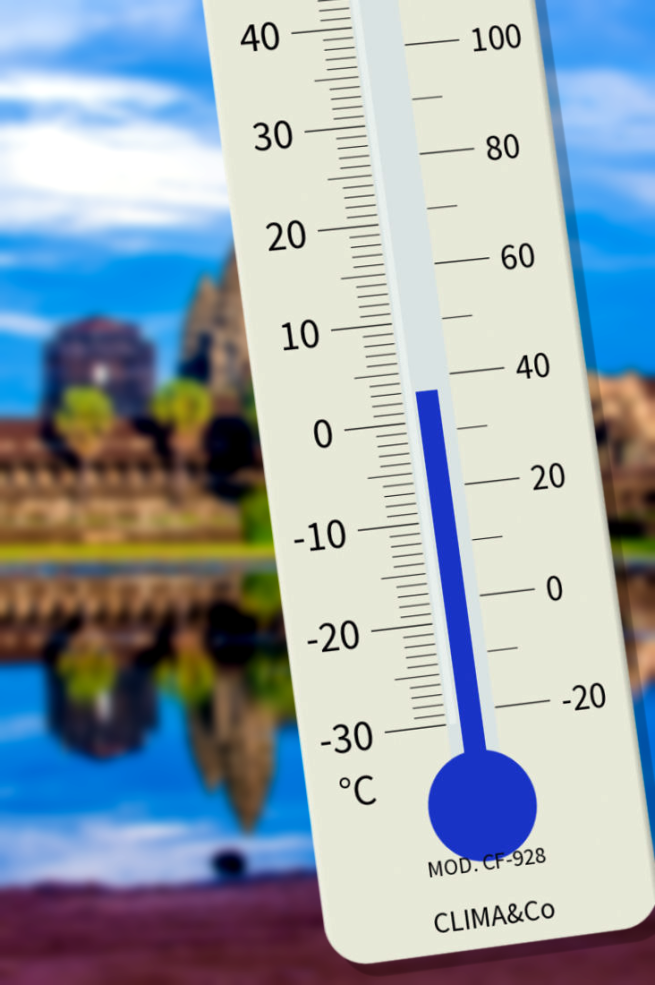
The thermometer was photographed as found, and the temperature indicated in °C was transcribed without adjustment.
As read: 3 °C
